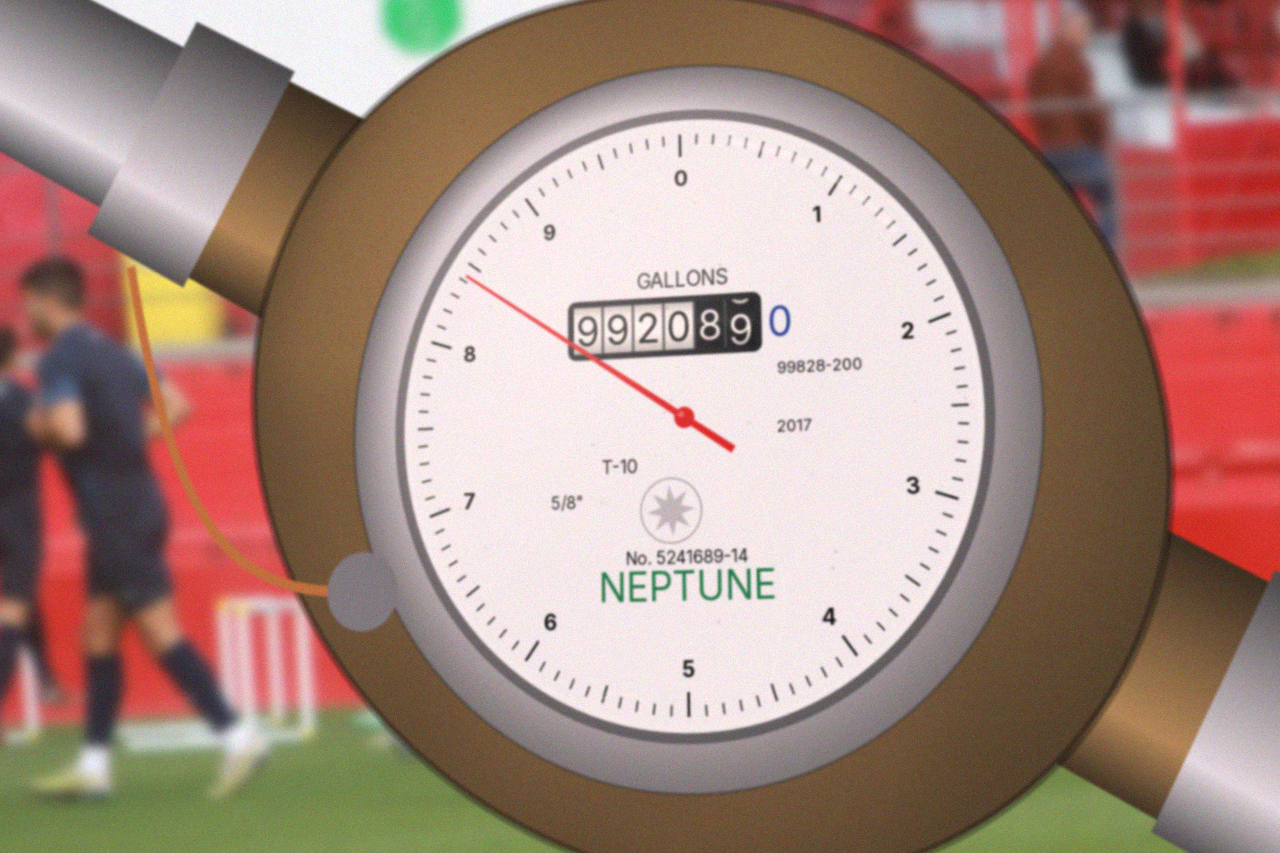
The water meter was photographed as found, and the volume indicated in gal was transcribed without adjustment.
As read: 9920888.4 gal
